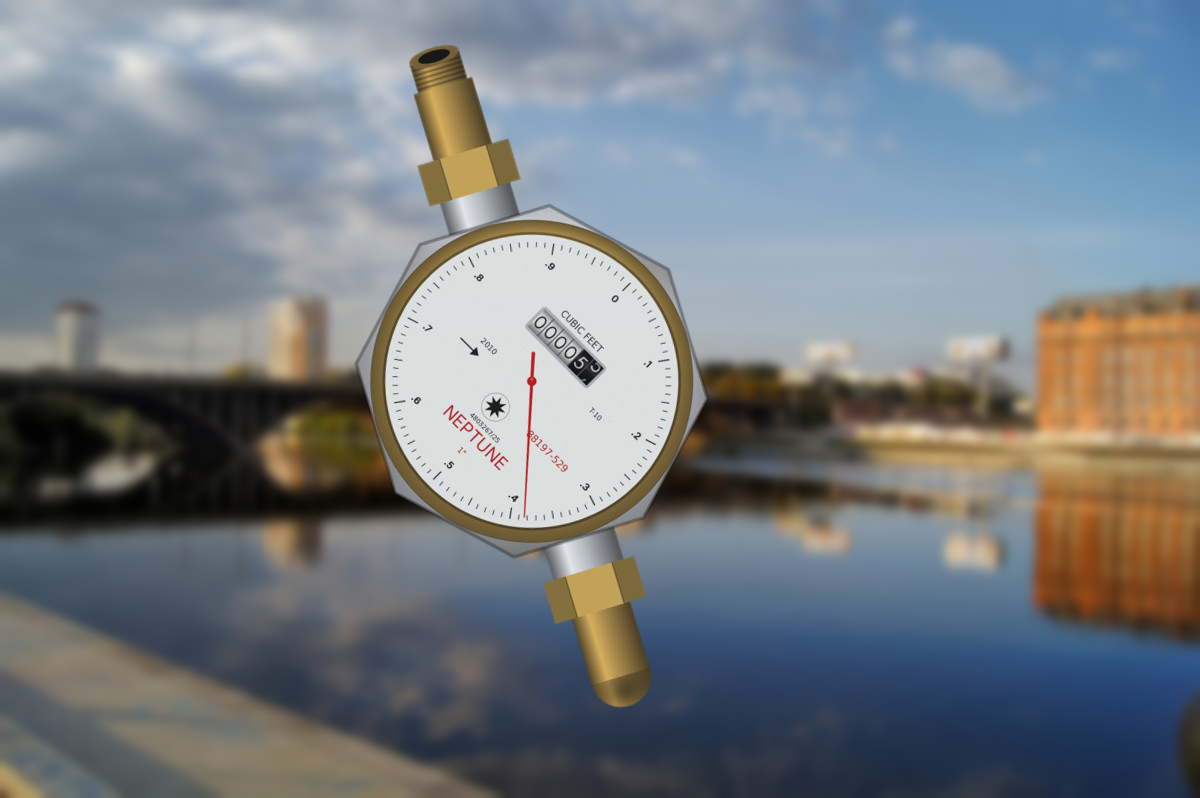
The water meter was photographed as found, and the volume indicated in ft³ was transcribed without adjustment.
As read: 55.38 ft³
